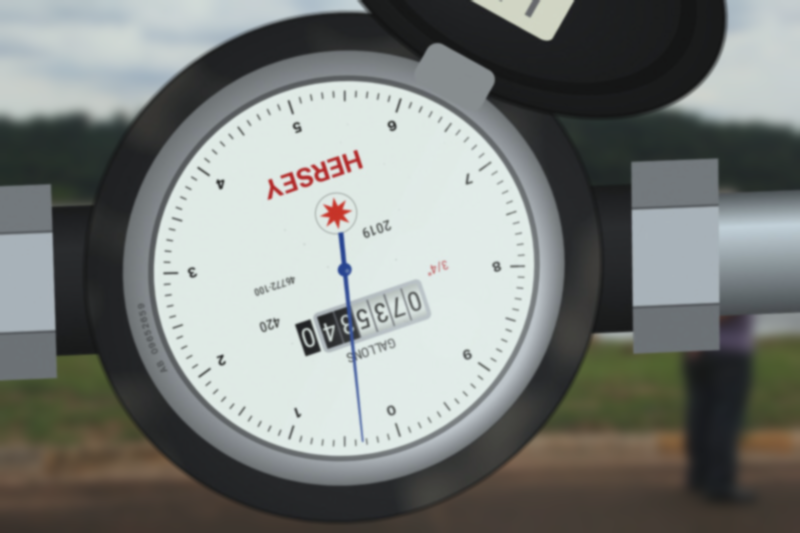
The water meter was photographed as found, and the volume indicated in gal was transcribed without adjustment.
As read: 735340.3 gal
